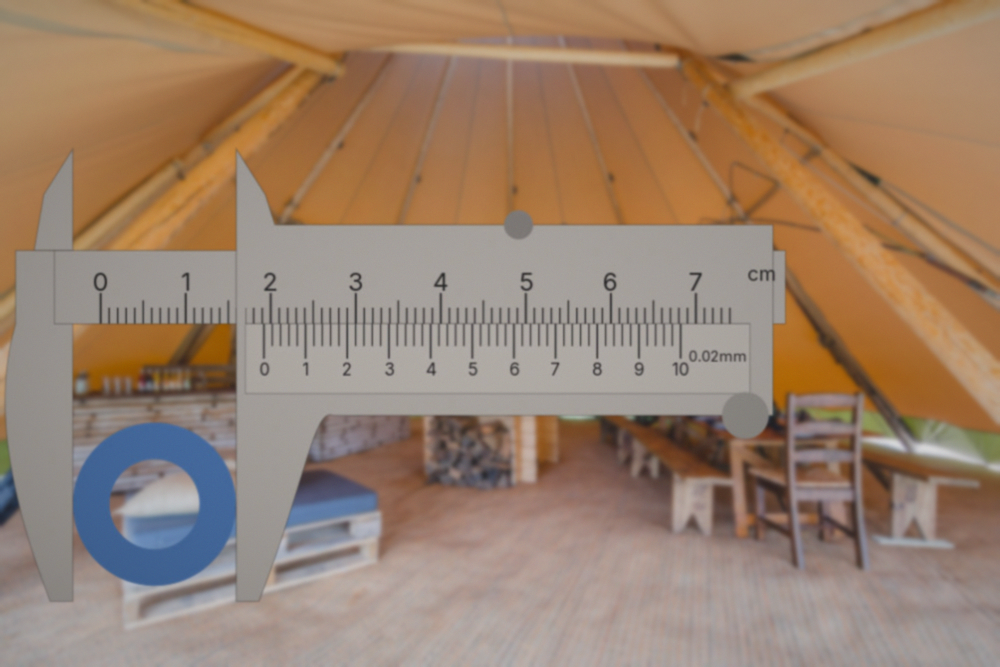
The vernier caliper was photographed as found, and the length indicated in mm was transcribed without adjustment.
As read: 19.2 mm
